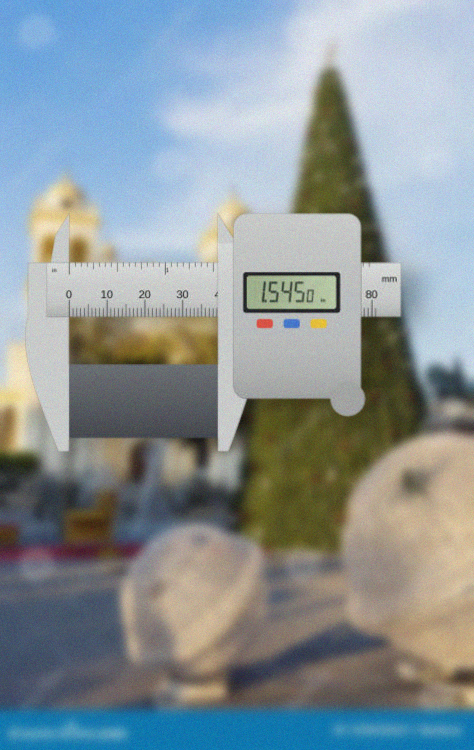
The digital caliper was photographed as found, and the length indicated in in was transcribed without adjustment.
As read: 1.5450 in
